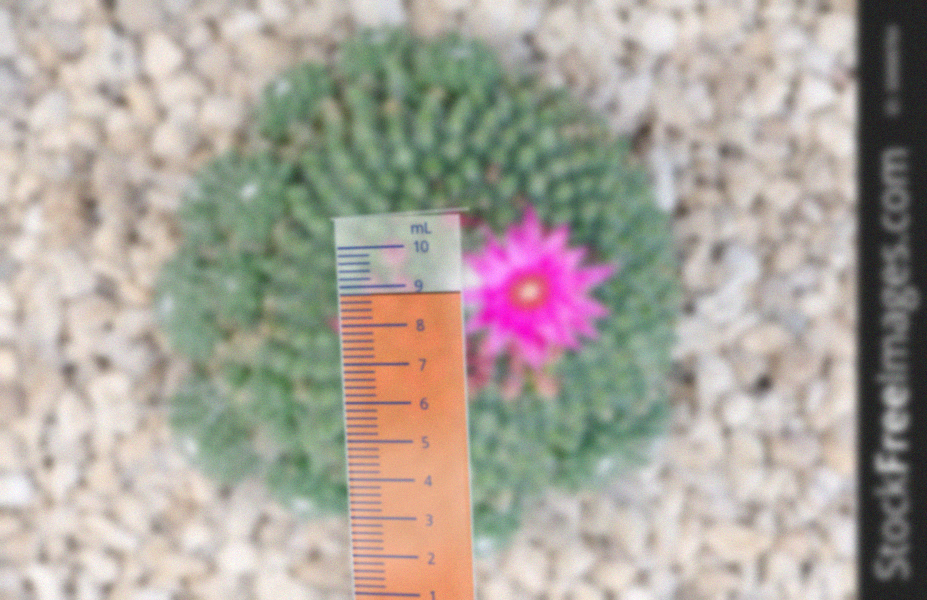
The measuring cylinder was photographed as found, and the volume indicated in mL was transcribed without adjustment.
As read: 8.8 mL
